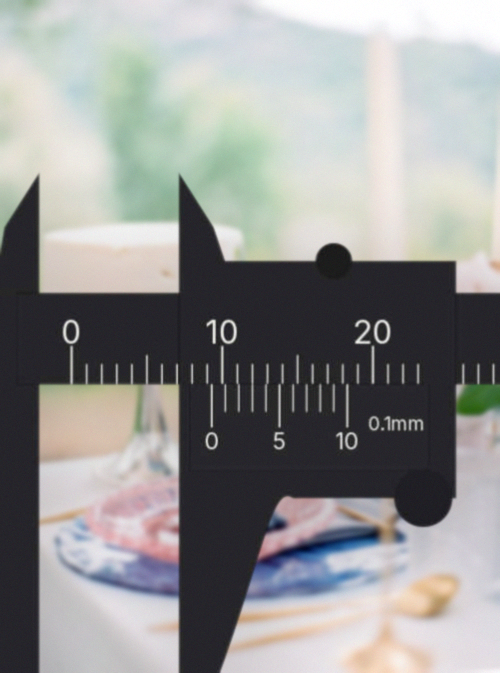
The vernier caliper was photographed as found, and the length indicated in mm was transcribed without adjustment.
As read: 9.3 mm
